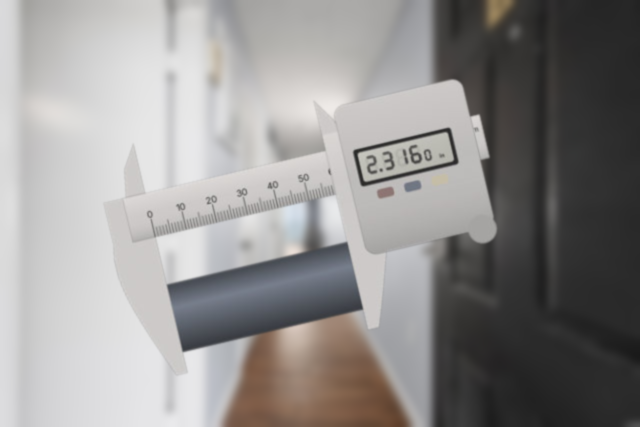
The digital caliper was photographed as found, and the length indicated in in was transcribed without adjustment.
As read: 2.3160 in
